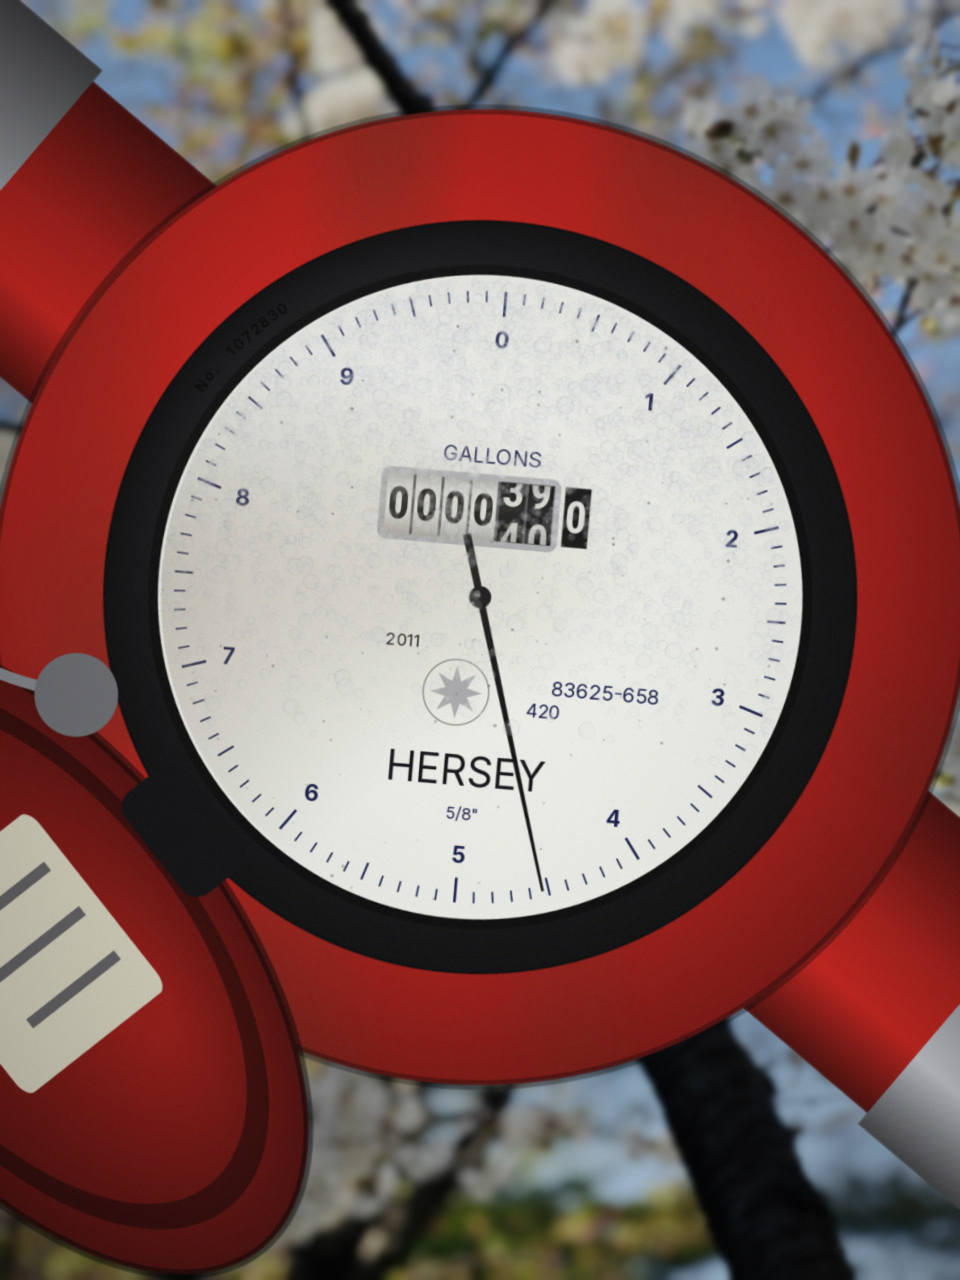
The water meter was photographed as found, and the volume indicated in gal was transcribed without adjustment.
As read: 394.5 gal
